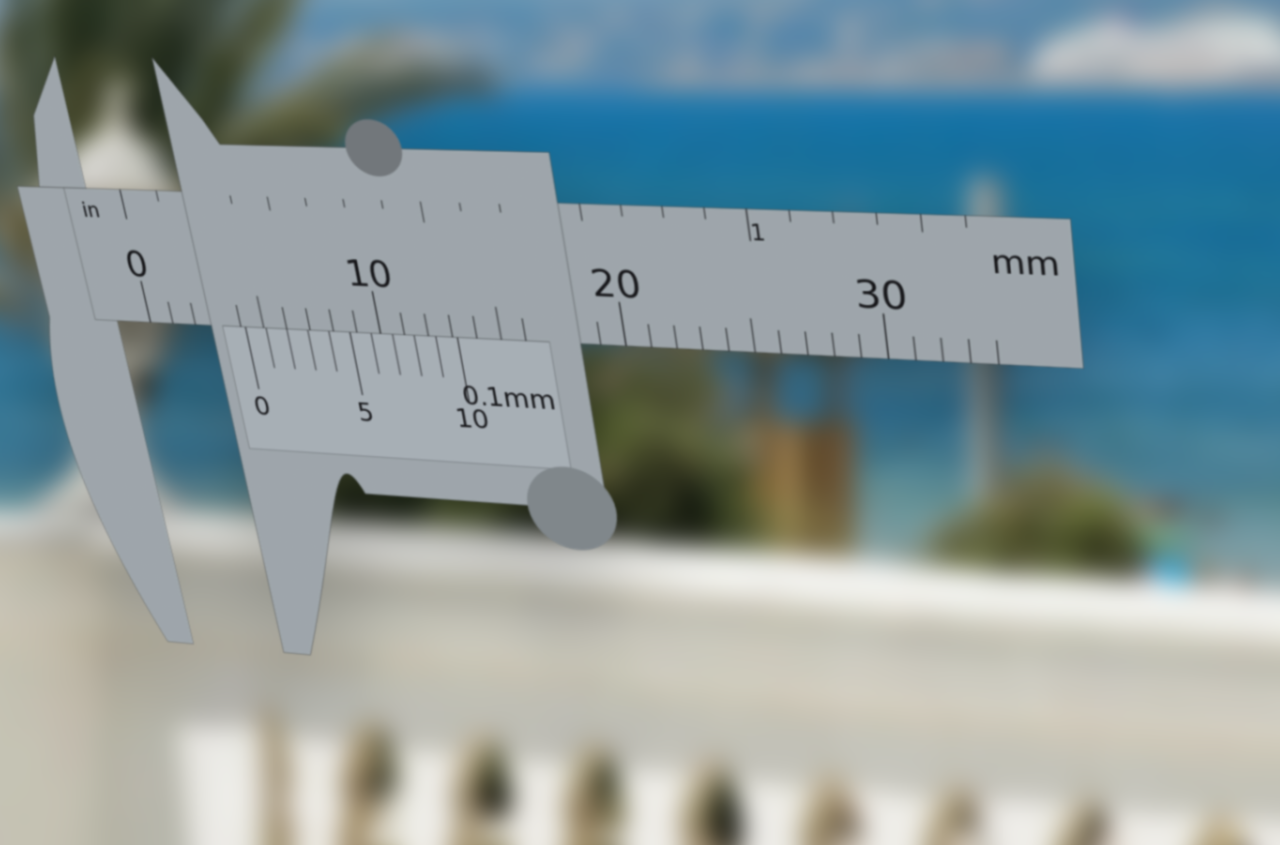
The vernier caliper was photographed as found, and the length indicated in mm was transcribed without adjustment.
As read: 4.2 mm
